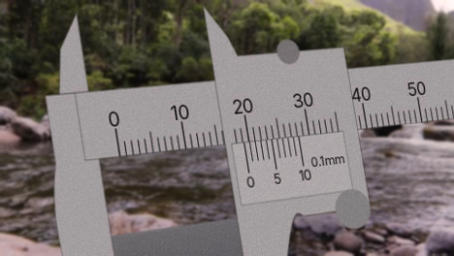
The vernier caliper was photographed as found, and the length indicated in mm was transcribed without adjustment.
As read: 19.2 mm
